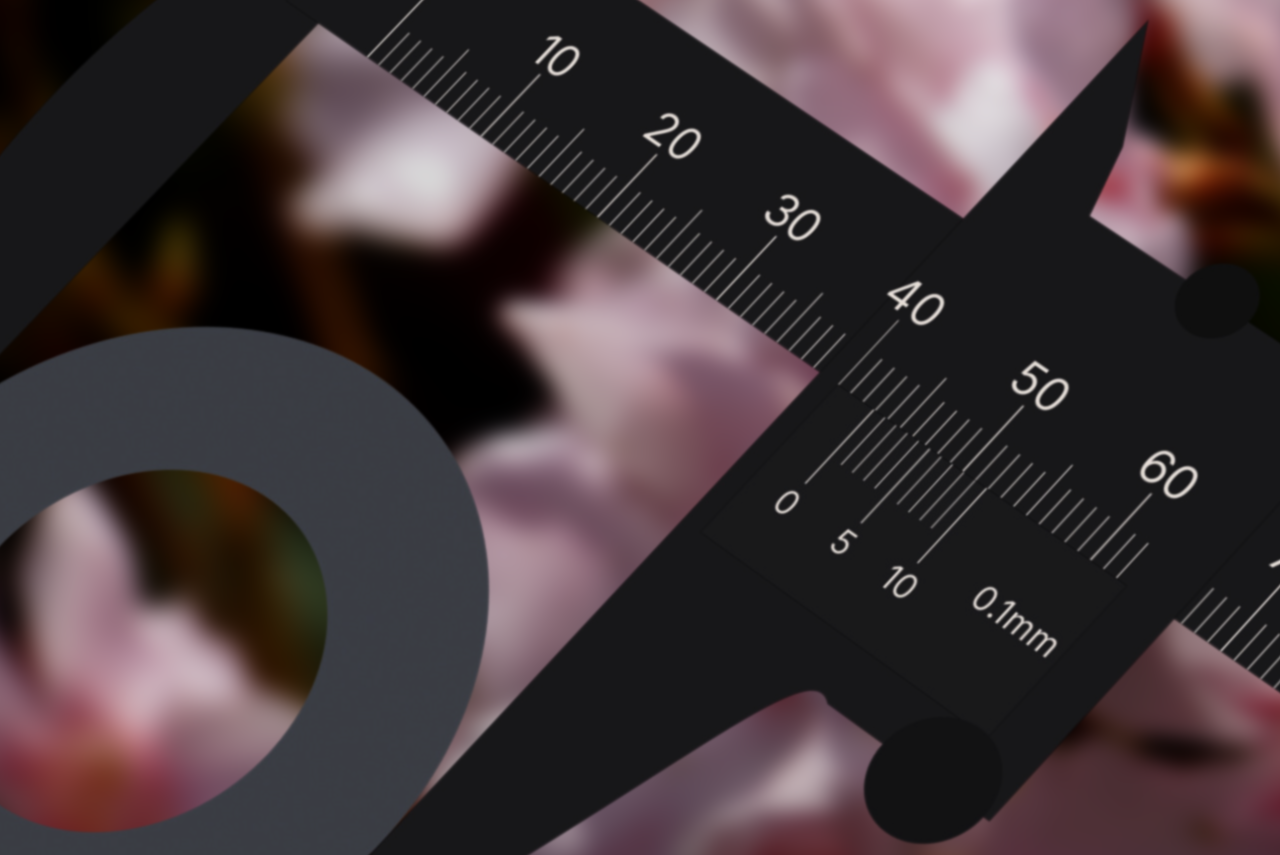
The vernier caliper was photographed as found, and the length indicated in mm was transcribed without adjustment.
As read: 42.9 mm
